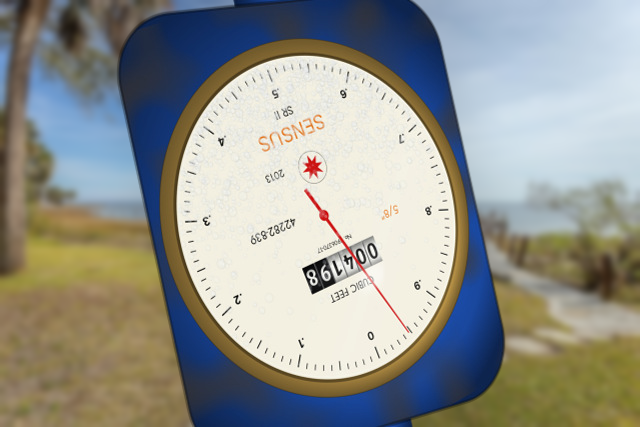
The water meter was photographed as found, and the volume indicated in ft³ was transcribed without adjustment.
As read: 4197.95 ft³
